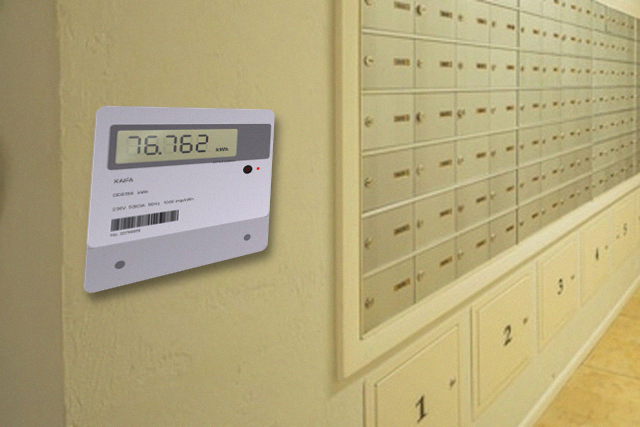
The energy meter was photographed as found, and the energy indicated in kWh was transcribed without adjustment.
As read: 76.762 kWh
